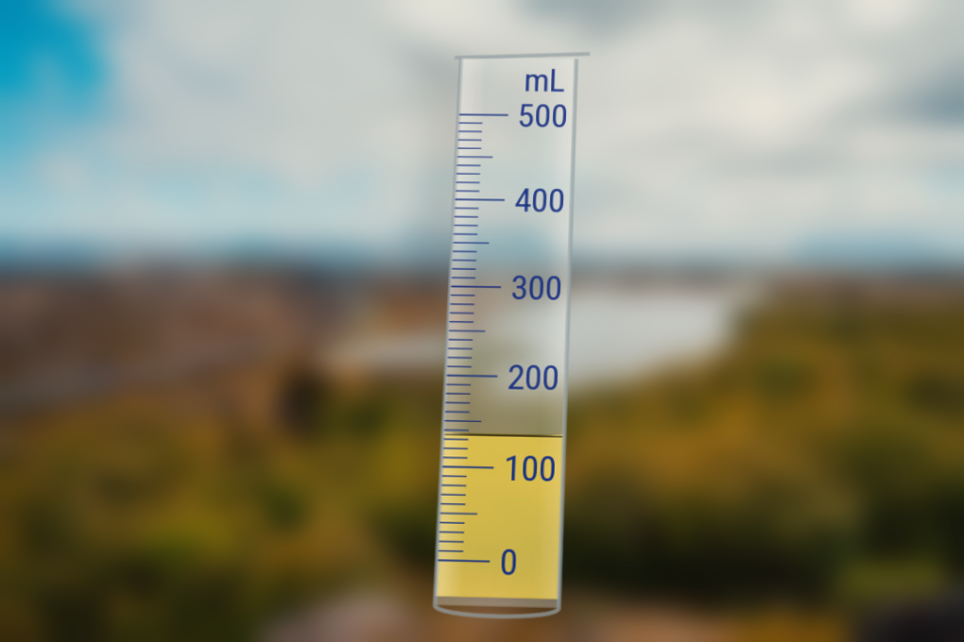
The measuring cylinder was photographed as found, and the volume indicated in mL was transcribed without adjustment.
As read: 135 mL
